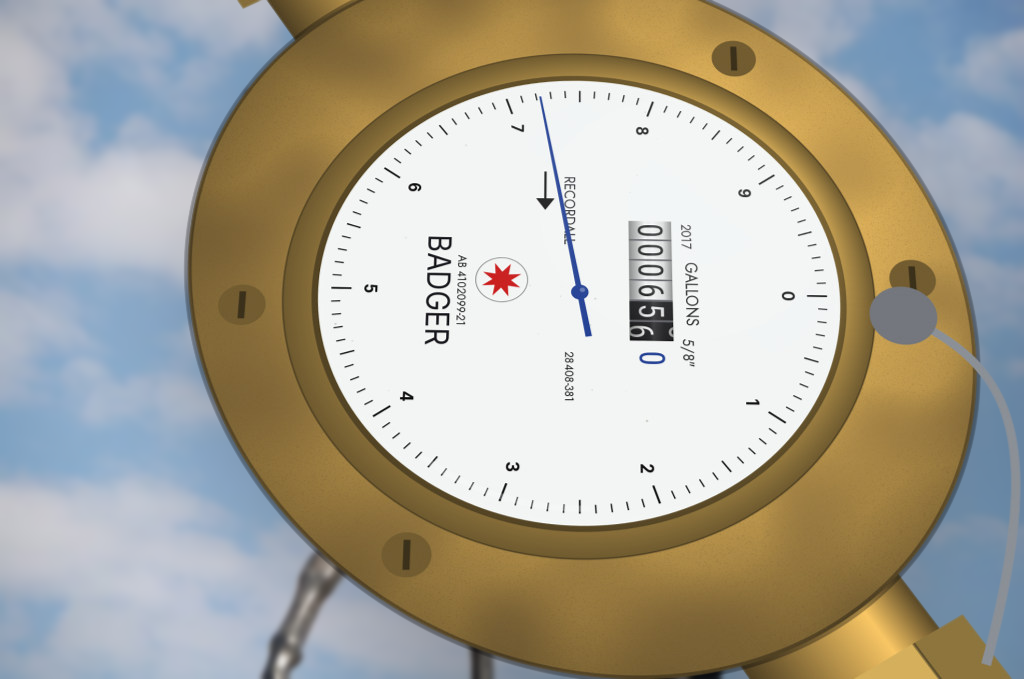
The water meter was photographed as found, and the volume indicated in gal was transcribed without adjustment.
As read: 6557.2 gal
